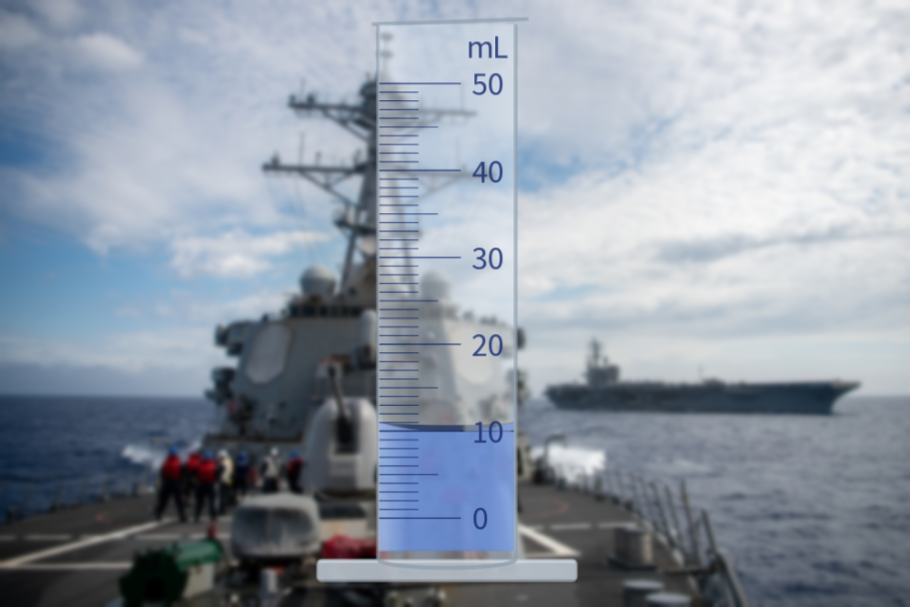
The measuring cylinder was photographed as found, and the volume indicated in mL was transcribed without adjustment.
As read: 10 mL
